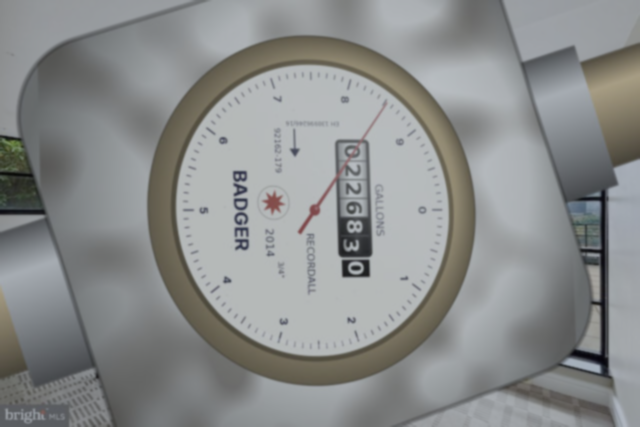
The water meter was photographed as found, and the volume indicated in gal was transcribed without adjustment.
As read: 226828.5 gal
